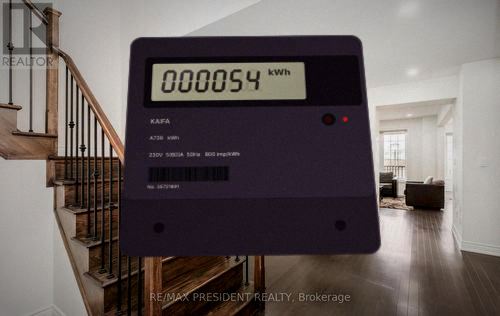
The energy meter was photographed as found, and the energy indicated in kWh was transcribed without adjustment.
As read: 54 kWh
